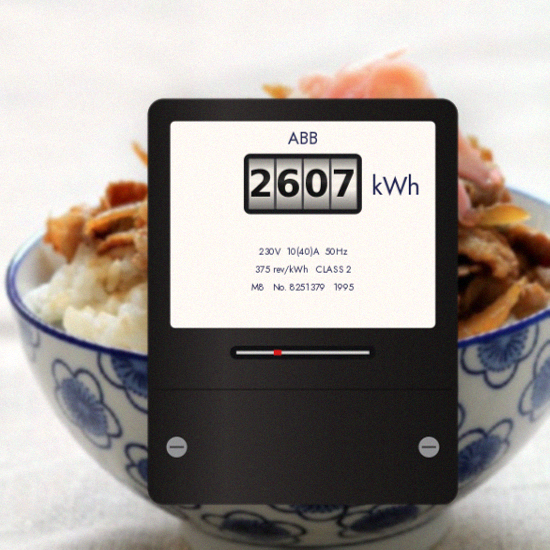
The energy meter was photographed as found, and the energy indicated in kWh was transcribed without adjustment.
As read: 2607 kWh
